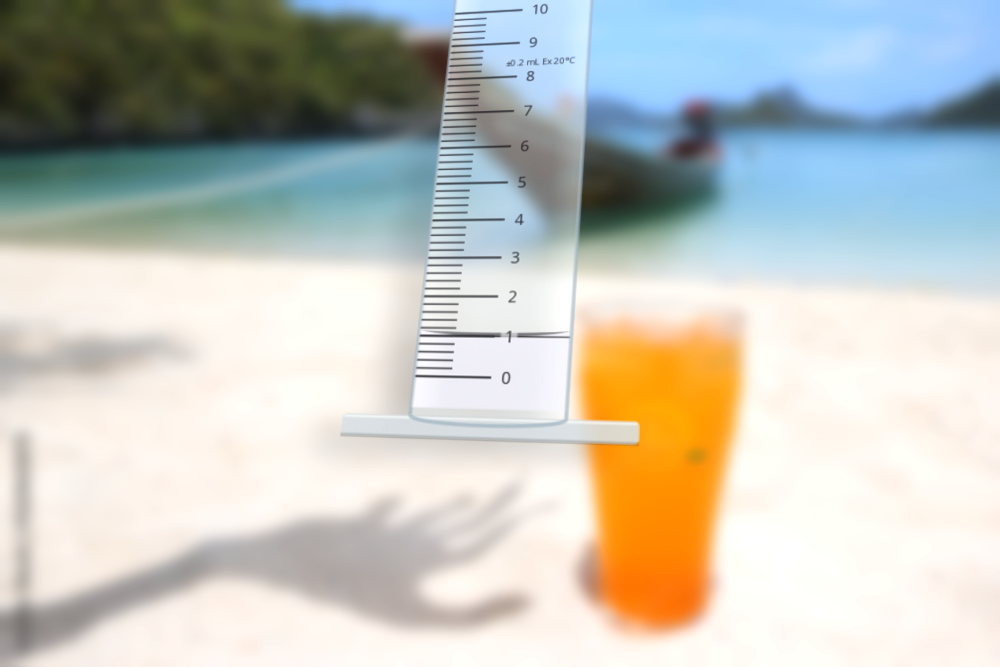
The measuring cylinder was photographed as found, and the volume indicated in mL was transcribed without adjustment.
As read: 1 mL
